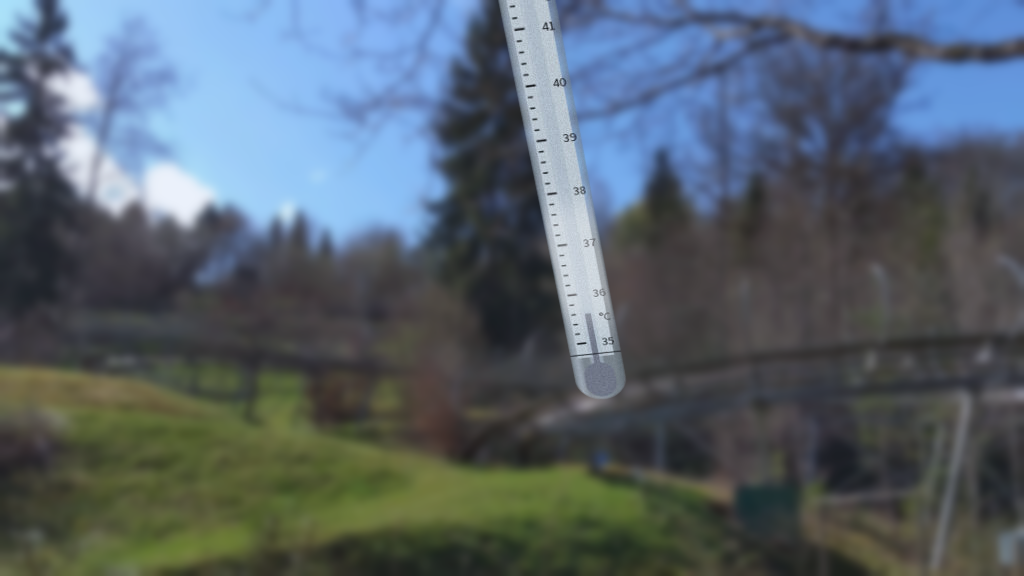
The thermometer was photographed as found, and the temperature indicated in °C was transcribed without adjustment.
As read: 35.6 °C
